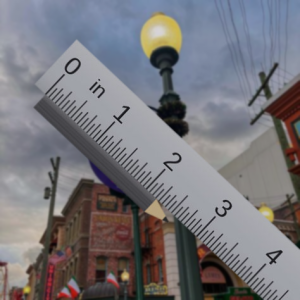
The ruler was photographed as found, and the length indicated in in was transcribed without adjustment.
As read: 2.5625 in
